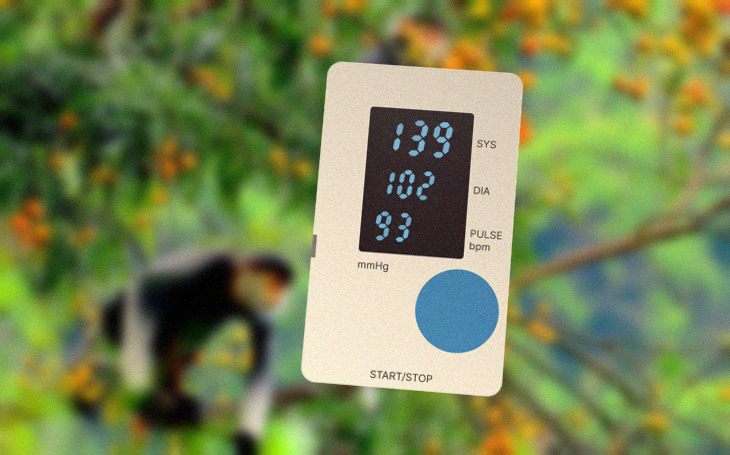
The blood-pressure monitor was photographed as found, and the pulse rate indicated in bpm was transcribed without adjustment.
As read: 93 bpm
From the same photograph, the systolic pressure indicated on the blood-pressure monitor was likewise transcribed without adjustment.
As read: 139 mmHg
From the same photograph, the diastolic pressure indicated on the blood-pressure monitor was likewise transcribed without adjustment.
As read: 102 mmHg
